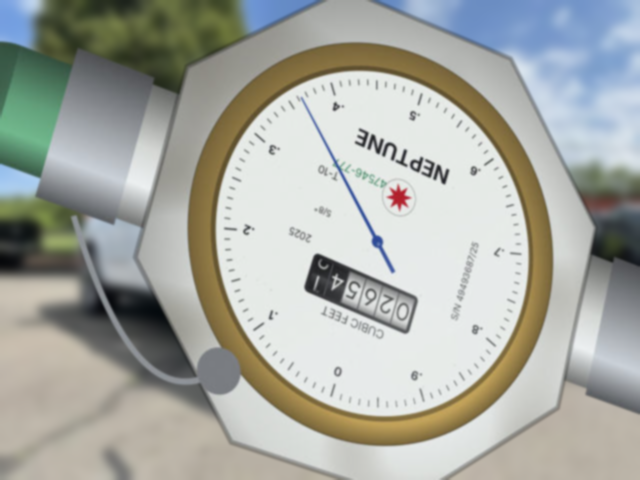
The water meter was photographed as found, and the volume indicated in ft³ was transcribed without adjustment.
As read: 26541.36 ft³
